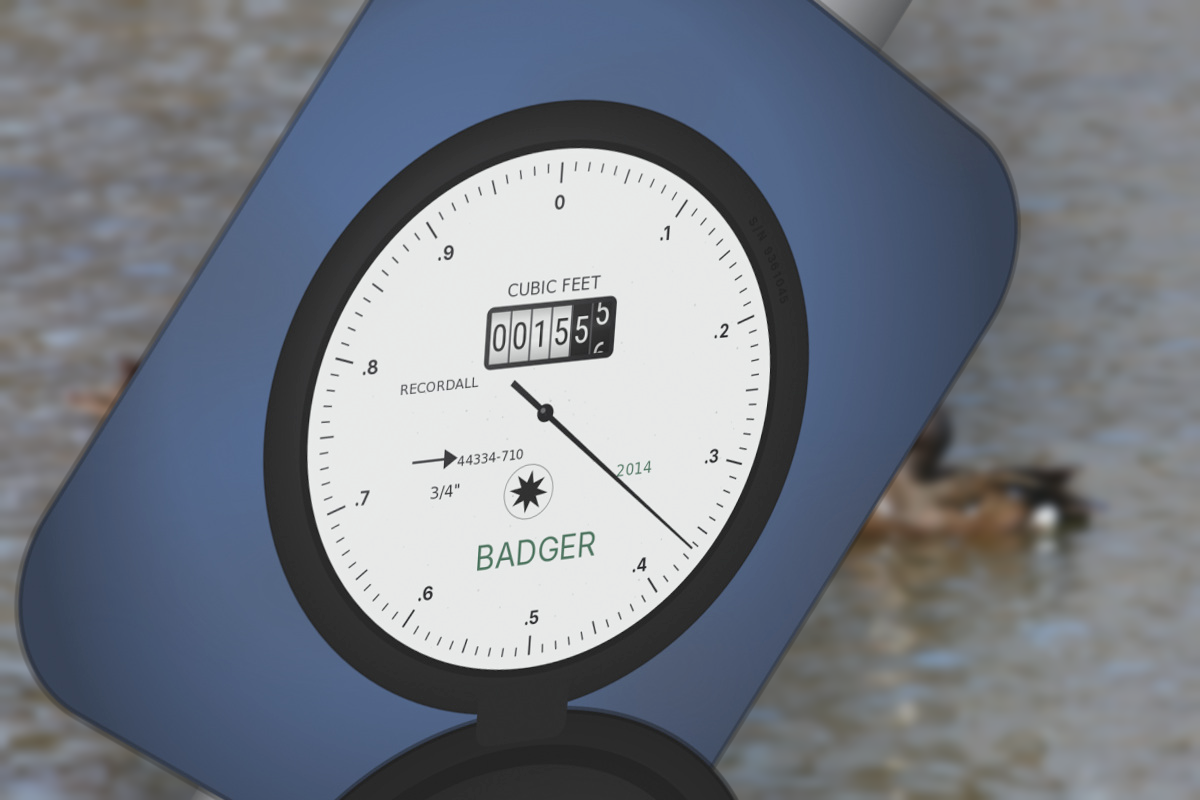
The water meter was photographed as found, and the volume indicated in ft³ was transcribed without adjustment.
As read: 1555.36 ft³
